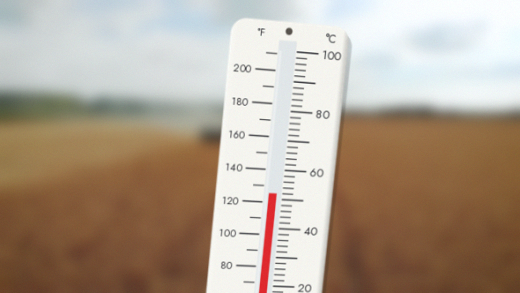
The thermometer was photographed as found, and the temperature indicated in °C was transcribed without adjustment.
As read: 52 °C
